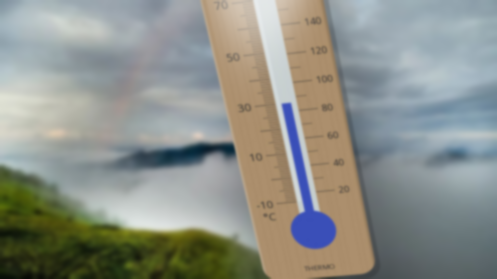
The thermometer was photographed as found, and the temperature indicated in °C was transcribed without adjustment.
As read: 30 °C
